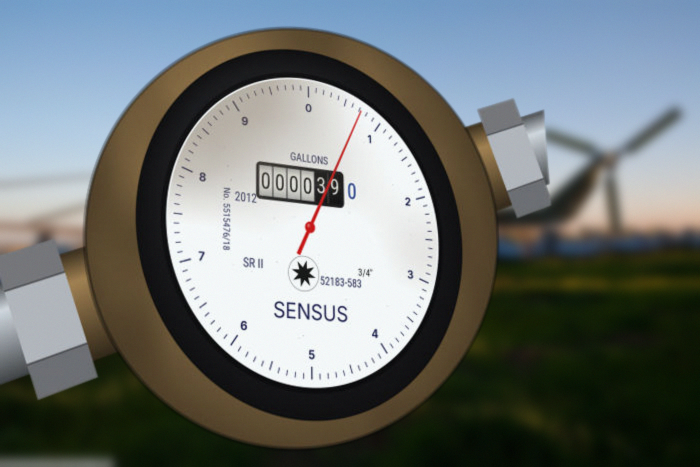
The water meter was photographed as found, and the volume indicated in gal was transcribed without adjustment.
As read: 390.7 gal
